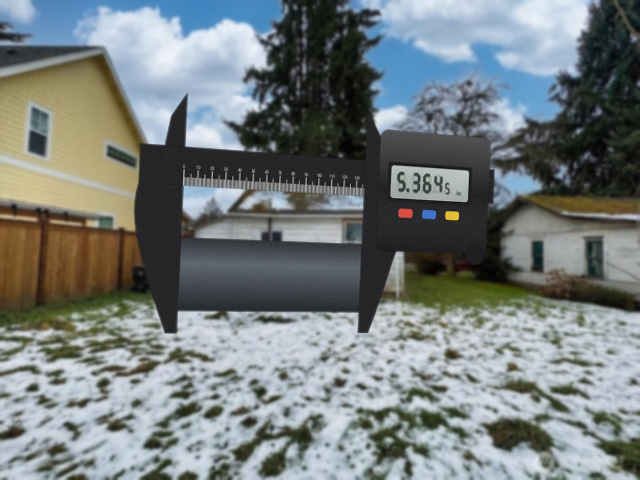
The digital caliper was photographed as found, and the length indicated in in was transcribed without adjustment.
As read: 5.3645 in
